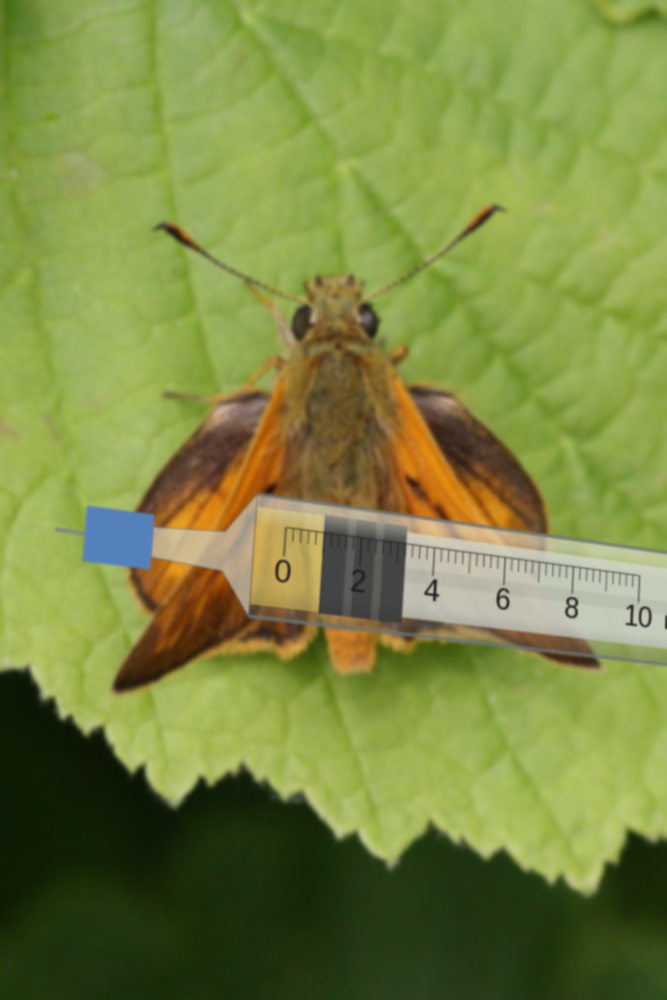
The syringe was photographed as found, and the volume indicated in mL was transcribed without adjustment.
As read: 1 mL
